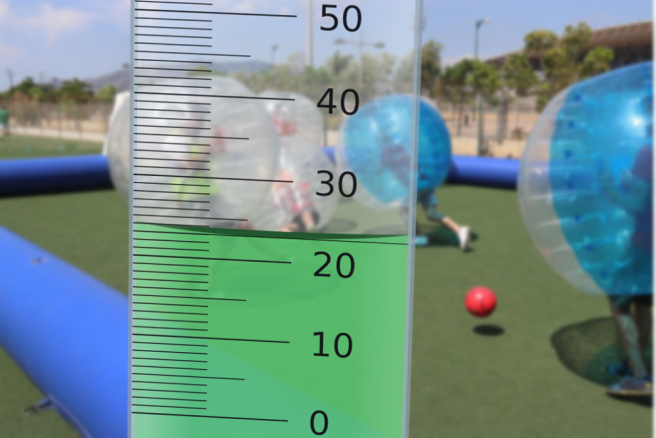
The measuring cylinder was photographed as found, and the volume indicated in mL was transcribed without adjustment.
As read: 23 mL
